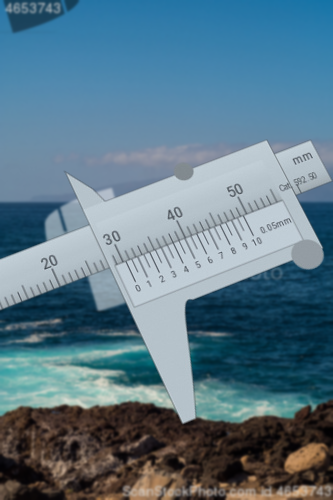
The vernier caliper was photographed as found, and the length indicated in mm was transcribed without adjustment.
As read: 30.4 mm
